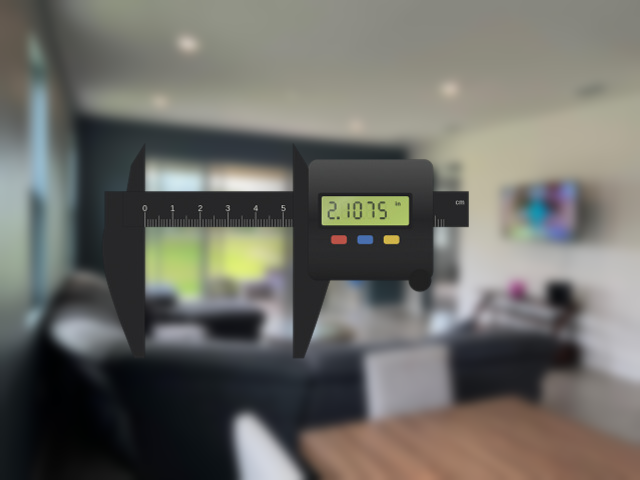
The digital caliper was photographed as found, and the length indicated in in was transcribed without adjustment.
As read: 2.1075 in
